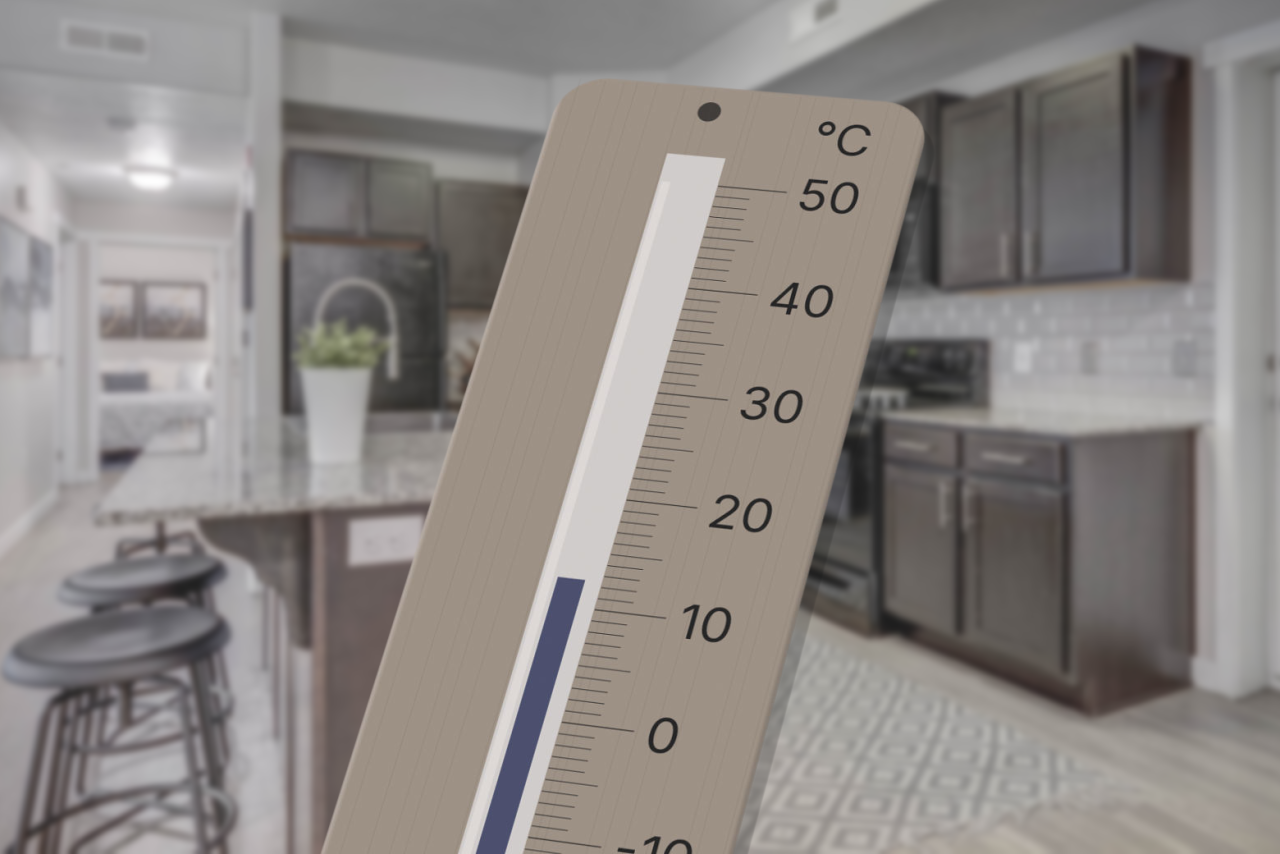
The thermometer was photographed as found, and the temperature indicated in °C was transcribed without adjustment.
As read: 12.5 °C
